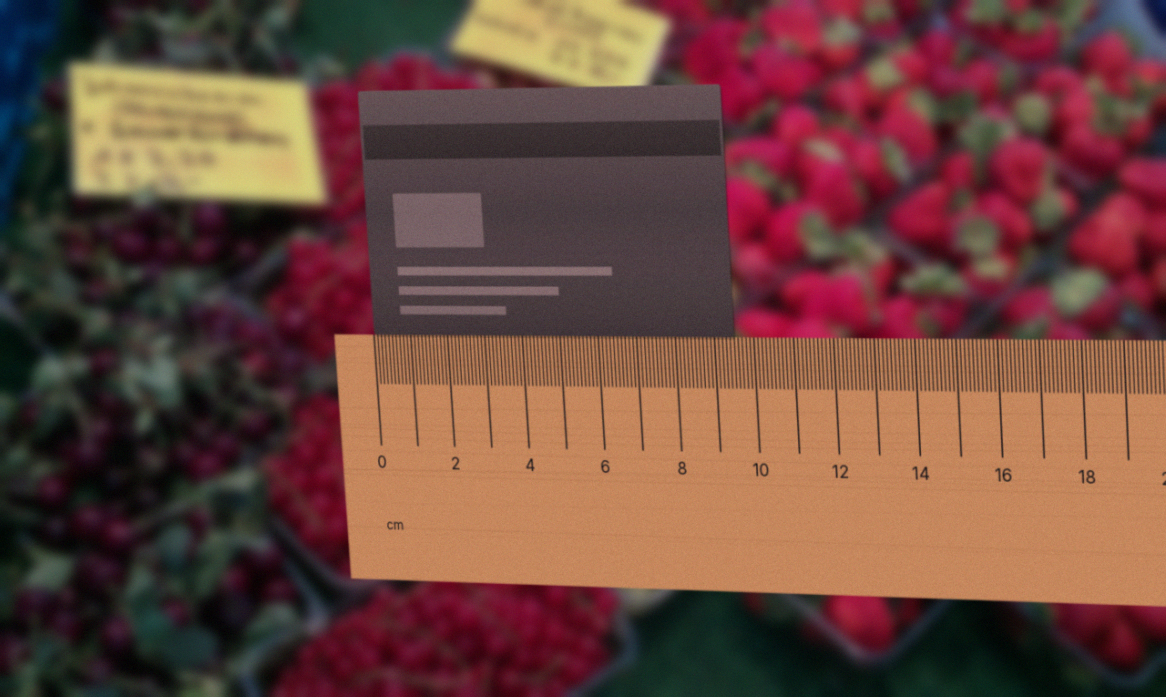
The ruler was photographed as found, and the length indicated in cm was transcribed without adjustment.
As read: 9.5 cm
